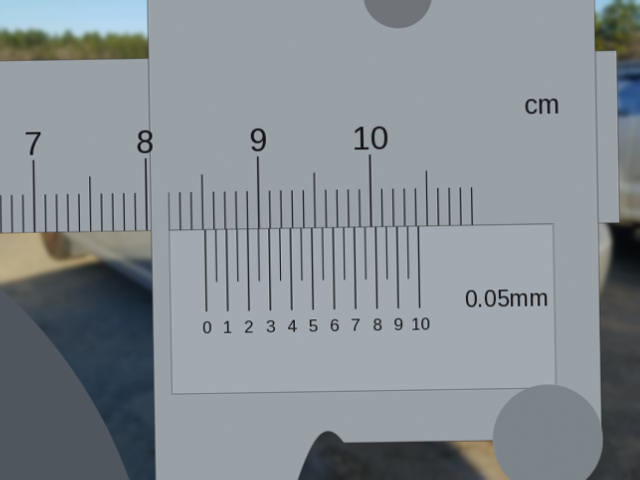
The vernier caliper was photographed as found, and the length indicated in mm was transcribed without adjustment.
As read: 85.2 mm
